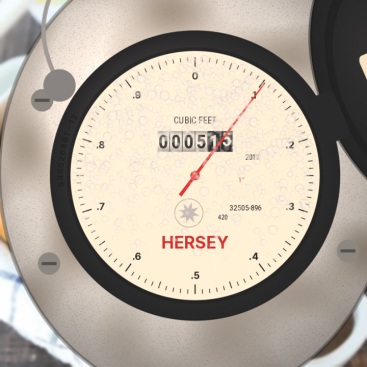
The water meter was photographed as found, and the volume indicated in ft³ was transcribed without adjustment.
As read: 515.10 ft³
